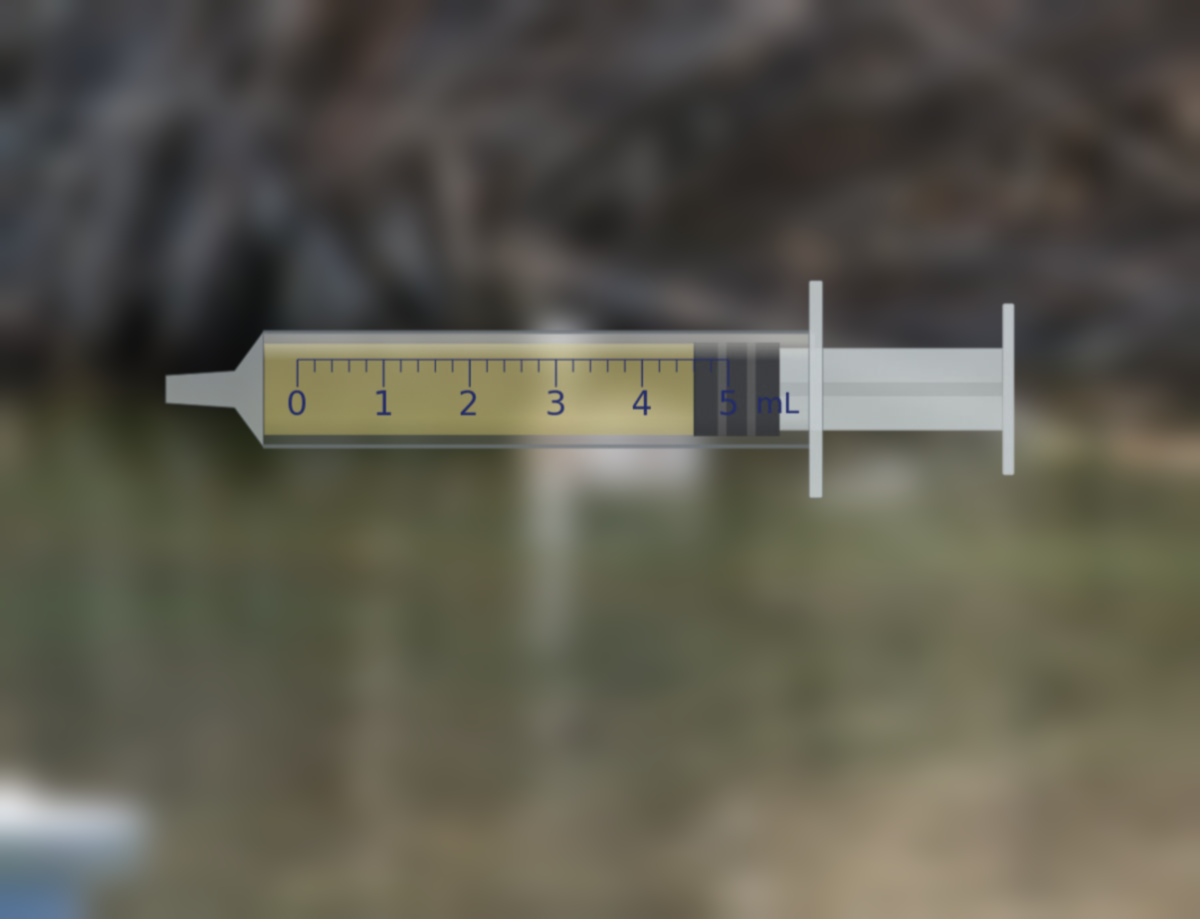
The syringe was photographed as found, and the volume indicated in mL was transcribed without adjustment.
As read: 4.6 mL
